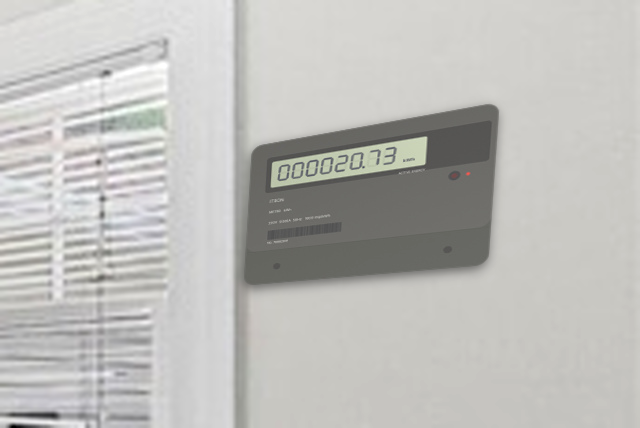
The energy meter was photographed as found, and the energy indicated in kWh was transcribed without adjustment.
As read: 20.73 kWh
